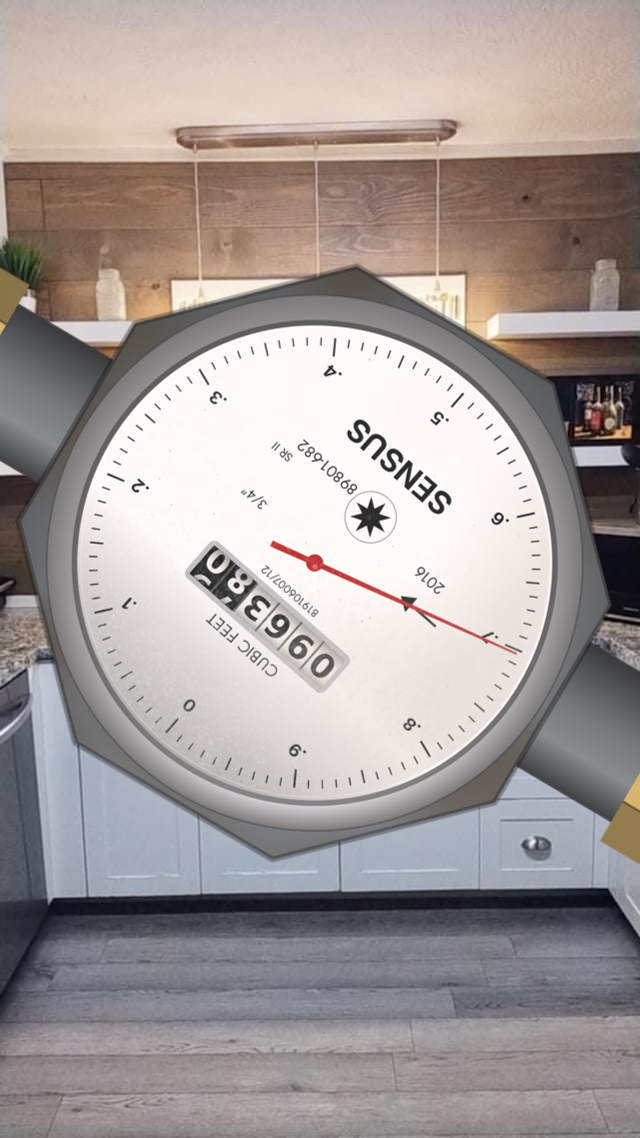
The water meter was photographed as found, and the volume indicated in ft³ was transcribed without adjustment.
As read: 96379.70 ft³
